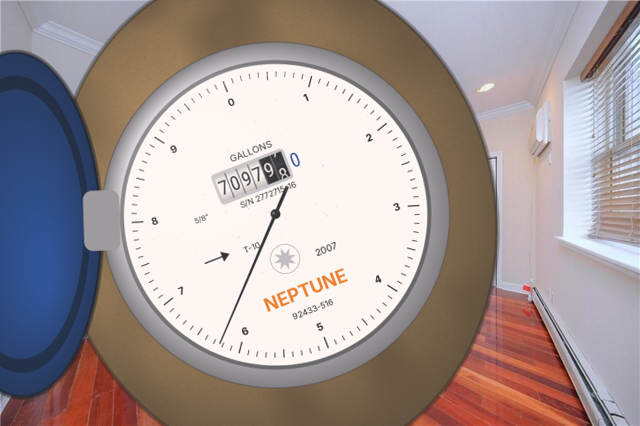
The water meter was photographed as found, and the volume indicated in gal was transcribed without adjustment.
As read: 7097976.2 gal
